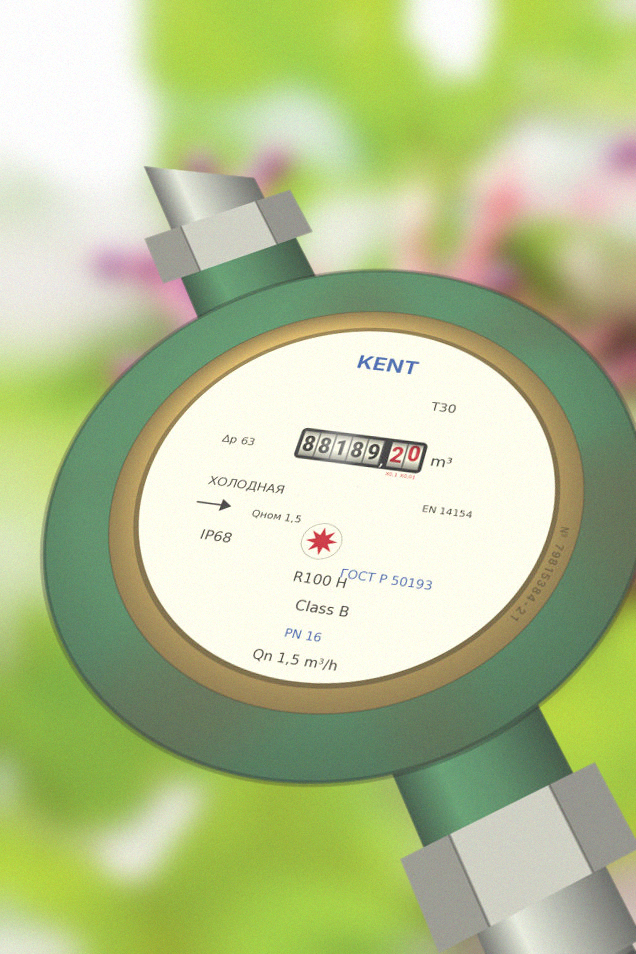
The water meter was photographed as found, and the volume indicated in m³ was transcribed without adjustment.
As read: 88189.20 m³
